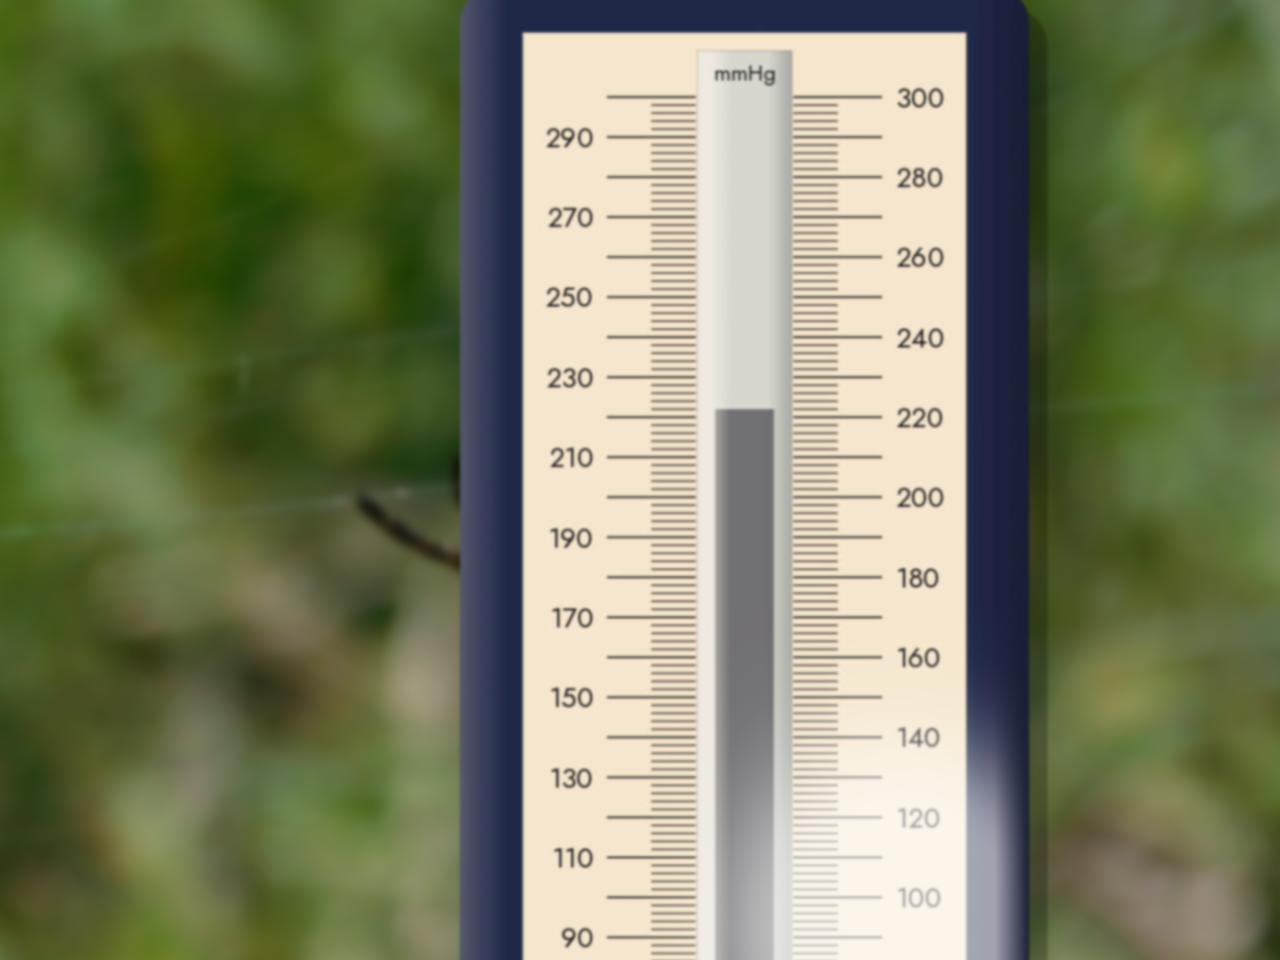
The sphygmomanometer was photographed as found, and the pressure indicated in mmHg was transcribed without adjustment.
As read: 222 mmHg
